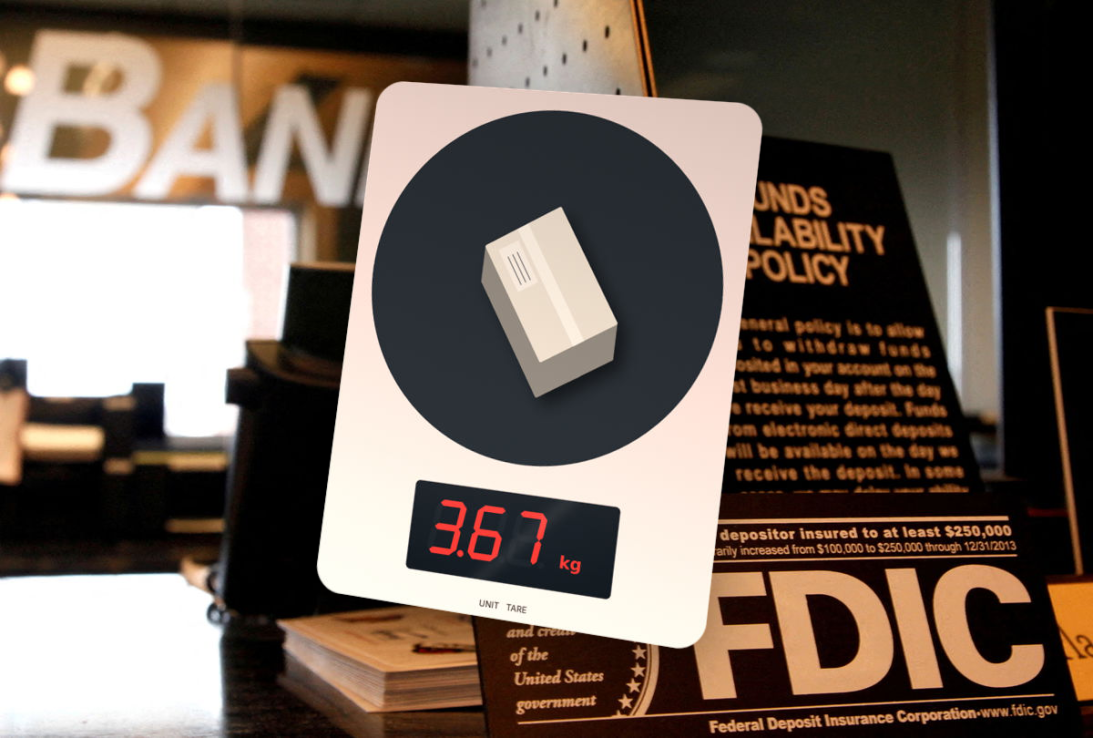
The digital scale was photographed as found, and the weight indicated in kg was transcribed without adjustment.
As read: 3.67 kg
